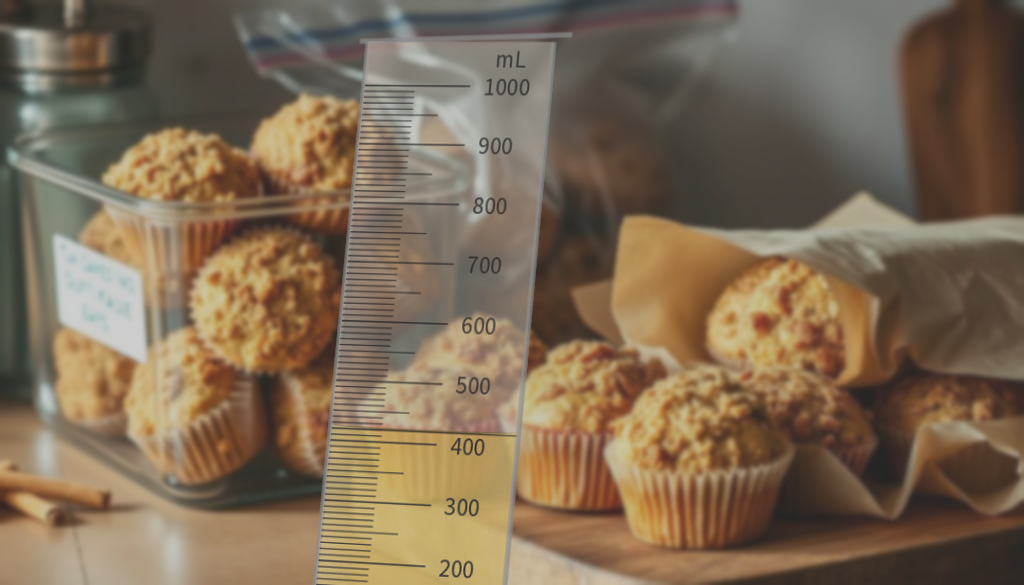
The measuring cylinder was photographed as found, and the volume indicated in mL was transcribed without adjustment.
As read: 420 mL
